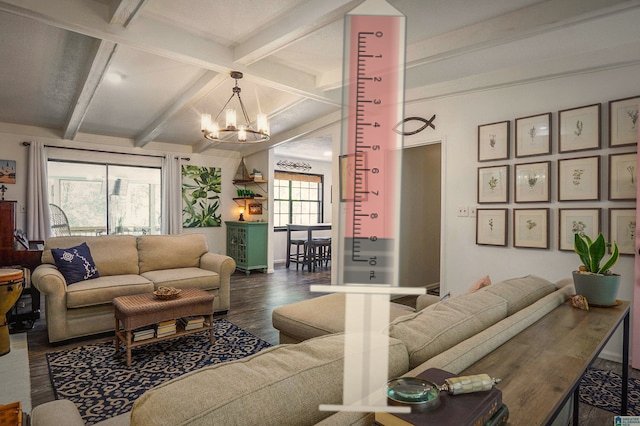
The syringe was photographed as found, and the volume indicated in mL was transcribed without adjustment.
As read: 9 mL
